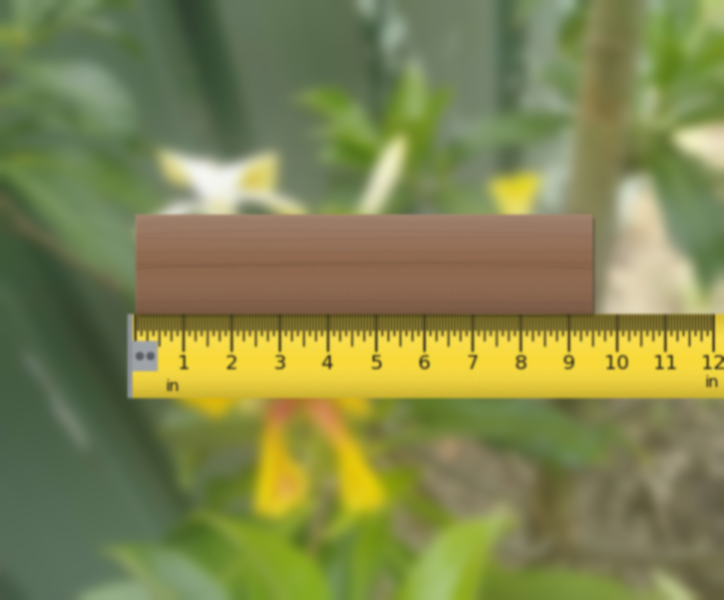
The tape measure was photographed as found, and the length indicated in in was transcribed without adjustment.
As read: 9.5 in
